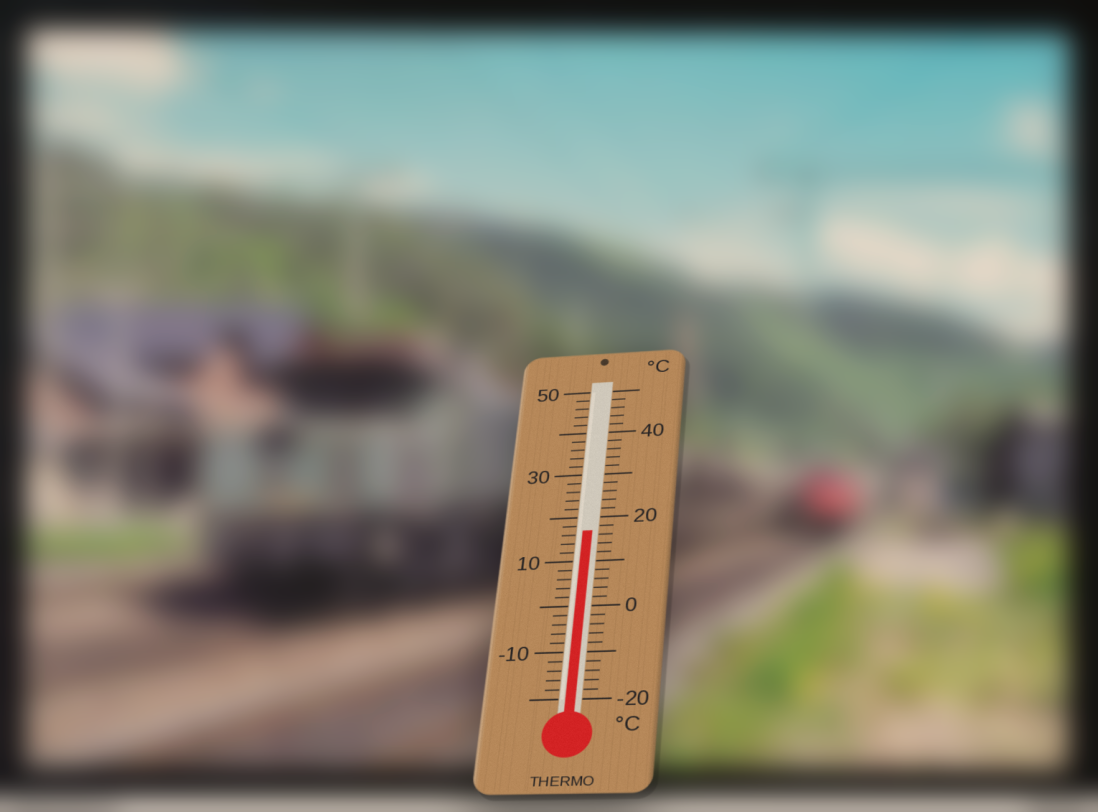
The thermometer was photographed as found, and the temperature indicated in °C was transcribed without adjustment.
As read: 17 °C
